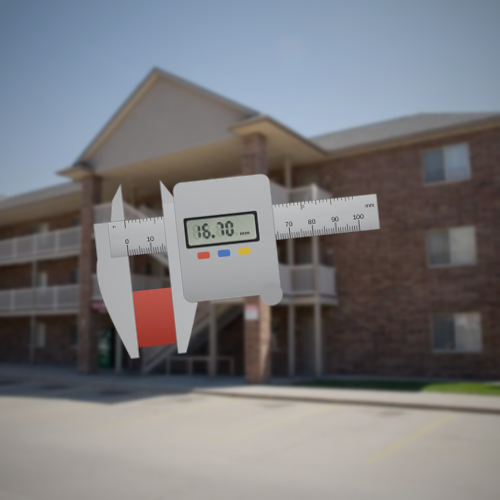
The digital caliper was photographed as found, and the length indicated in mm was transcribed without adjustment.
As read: 16.70 mm
